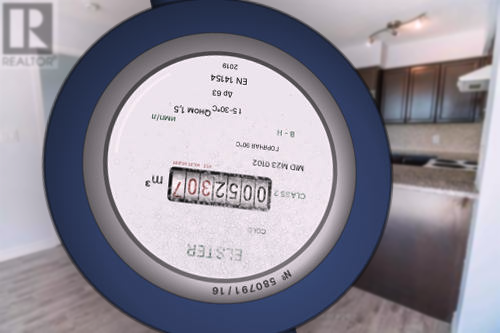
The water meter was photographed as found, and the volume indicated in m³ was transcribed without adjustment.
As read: 52.307 m³
